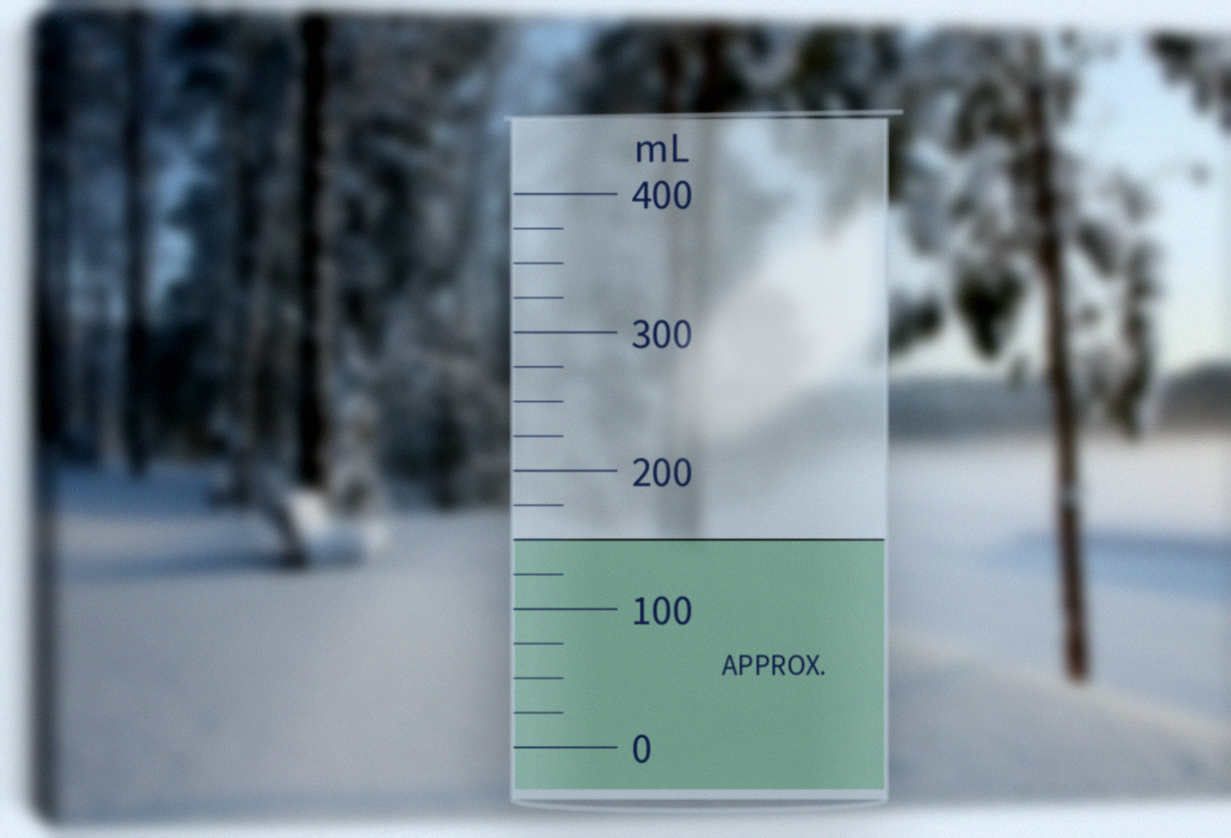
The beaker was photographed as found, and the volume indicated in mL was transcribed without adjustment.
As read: 150 mL
